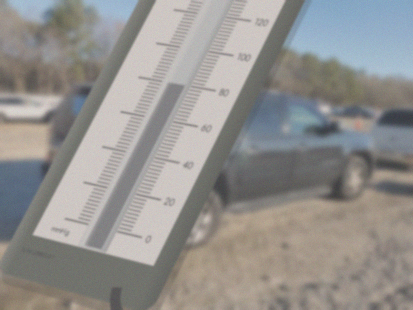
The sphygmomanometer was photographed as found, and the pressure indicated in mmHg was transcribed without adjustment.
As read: 80 mmHg
